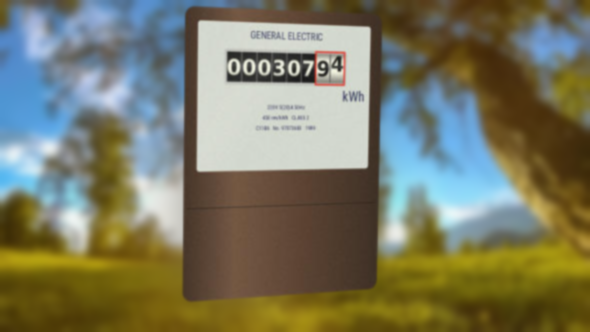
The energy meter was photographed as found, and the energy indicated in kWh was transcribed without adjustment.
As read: 307.94 kWh
